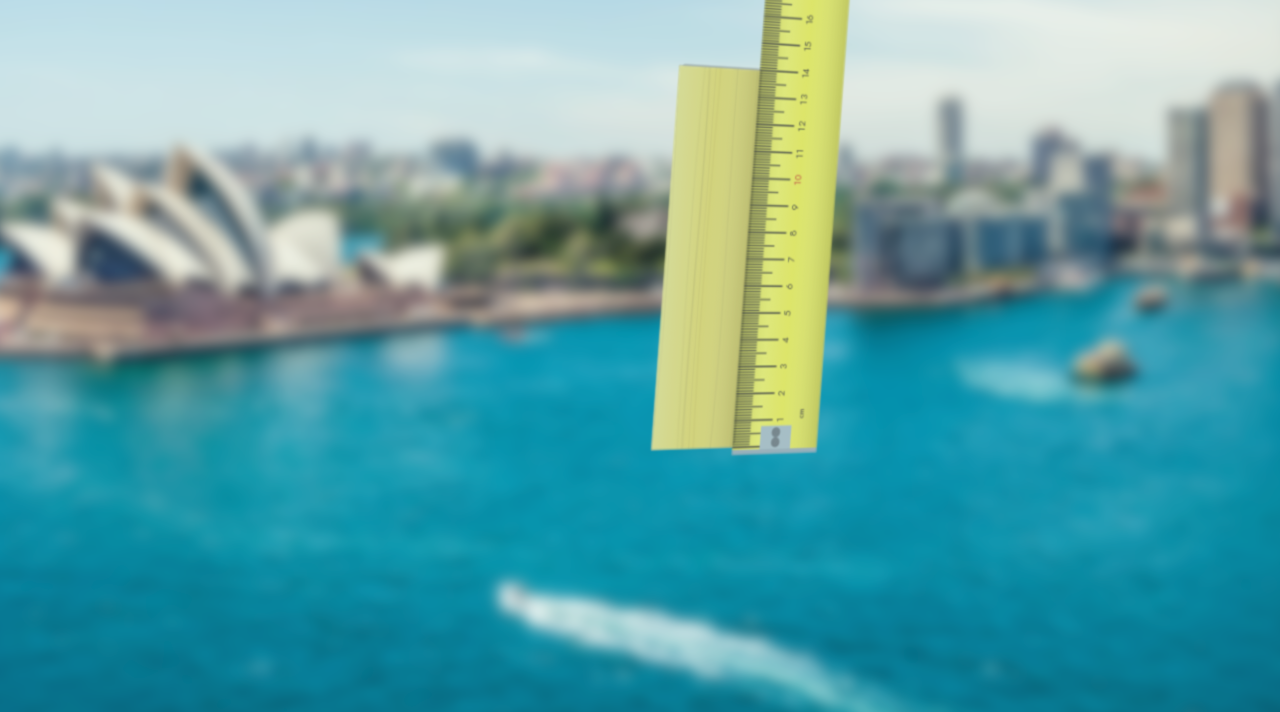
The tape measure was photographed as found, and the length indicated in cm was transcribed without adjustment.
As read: 14 cm
